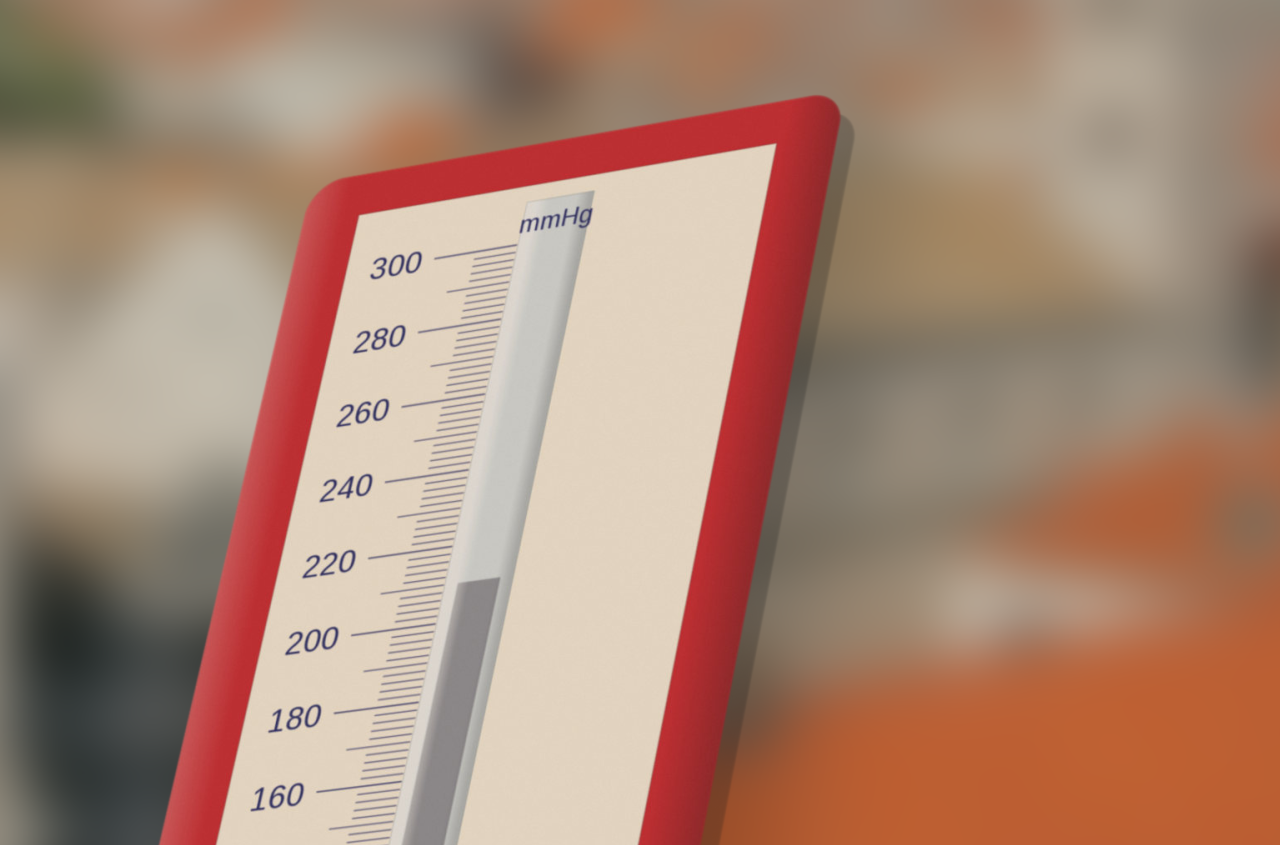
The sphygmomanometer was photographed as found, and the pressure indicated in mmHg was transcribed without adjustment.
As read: 210 mmHg
